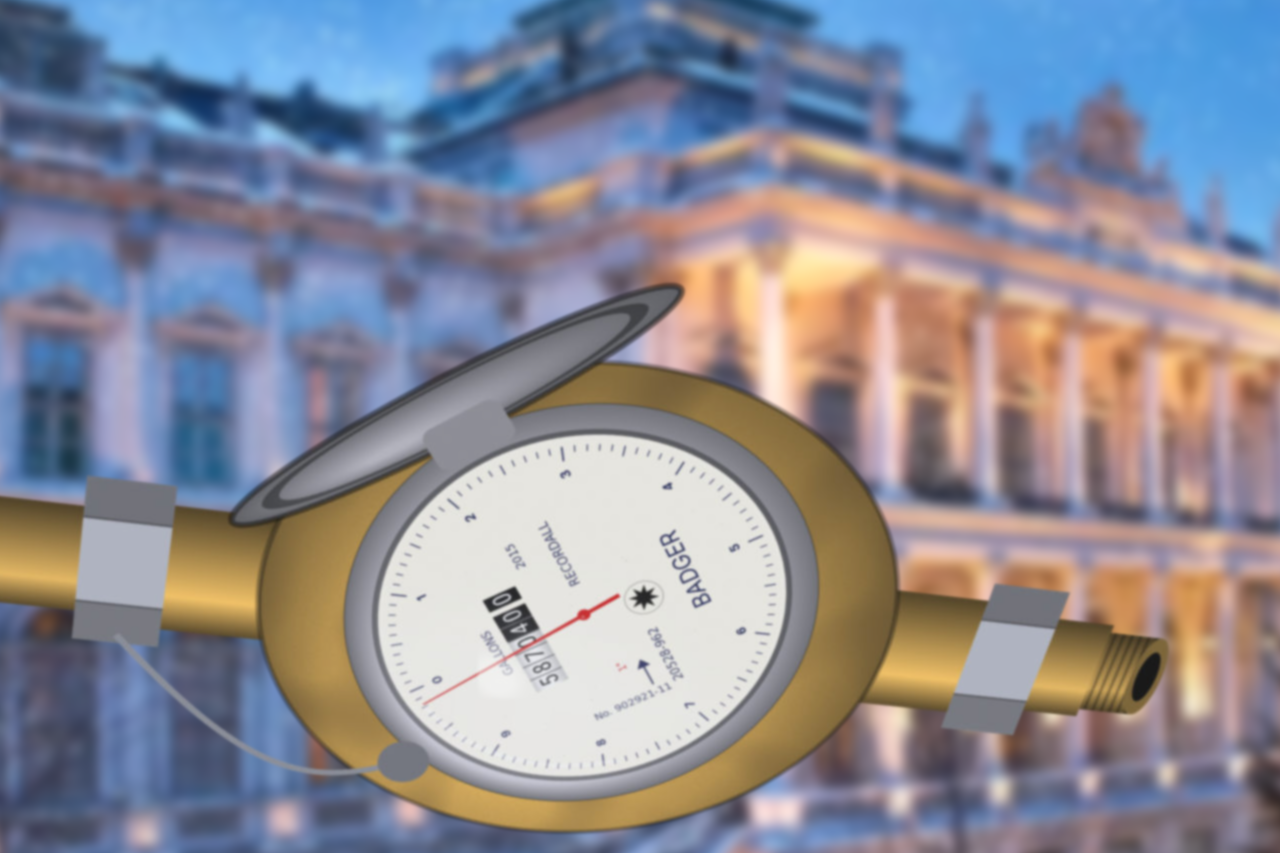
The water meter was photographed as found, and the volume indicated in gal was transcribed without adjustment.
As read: 5870399.8 gal
